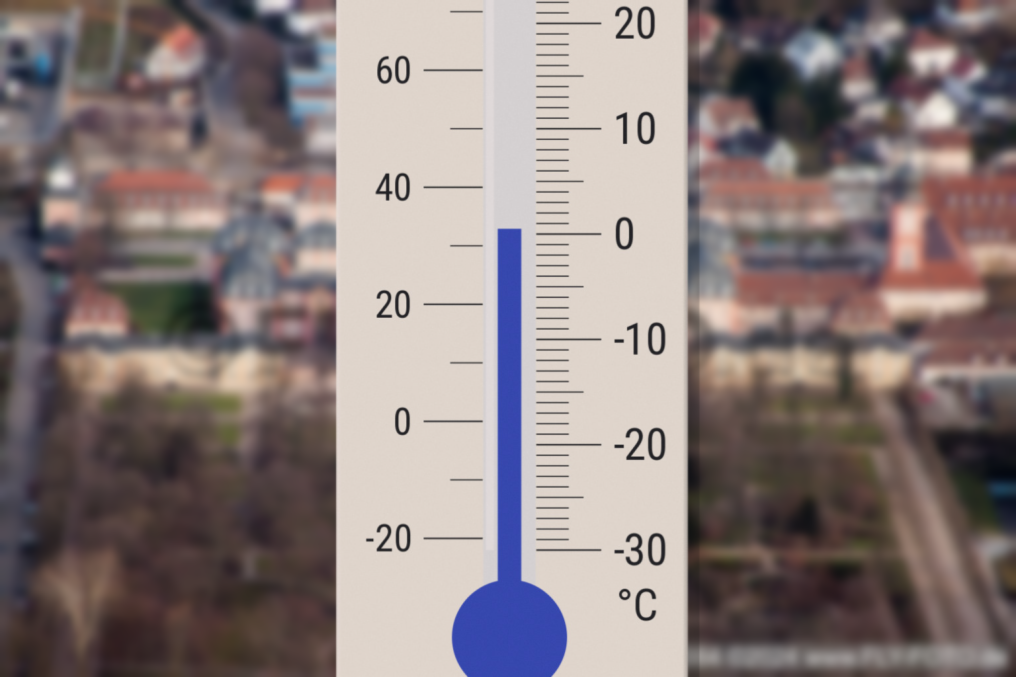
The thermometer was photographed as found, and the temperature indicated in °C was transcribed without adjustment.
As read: 0.5 °C
